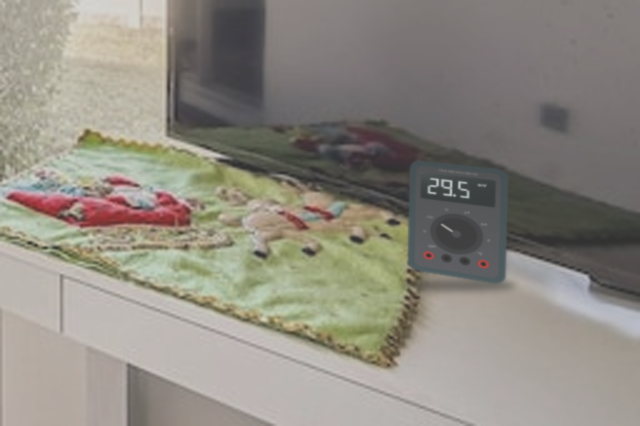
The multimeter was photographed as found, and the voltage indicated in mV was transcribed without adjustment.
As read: 29.5 mV
